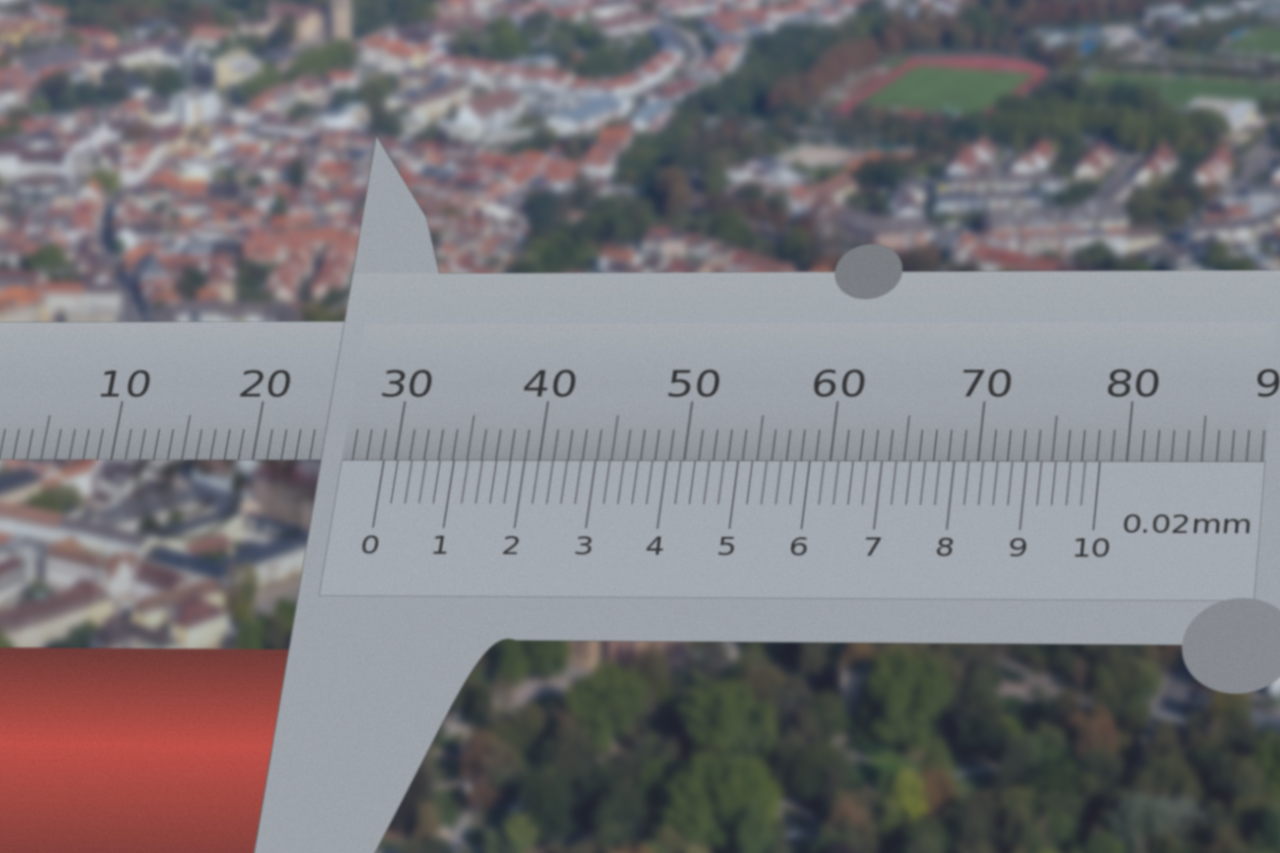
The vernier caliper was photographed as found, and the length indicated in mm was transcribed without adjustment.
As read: 29.2 mm
